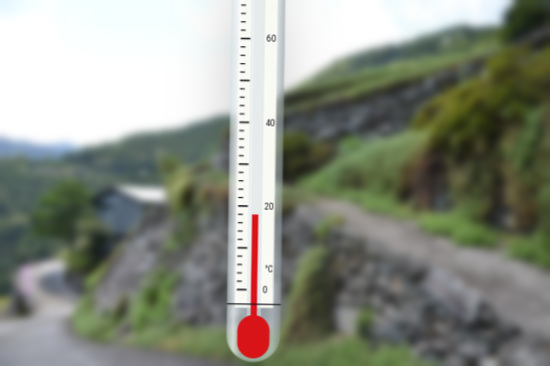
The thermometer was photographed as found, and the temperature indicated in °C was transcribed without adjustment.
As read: 18 °C
